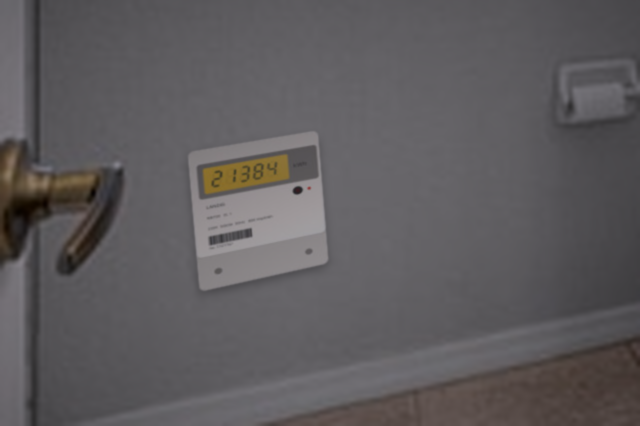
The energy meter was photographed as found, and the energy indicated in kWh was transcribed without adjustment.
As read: 21384 kWh
